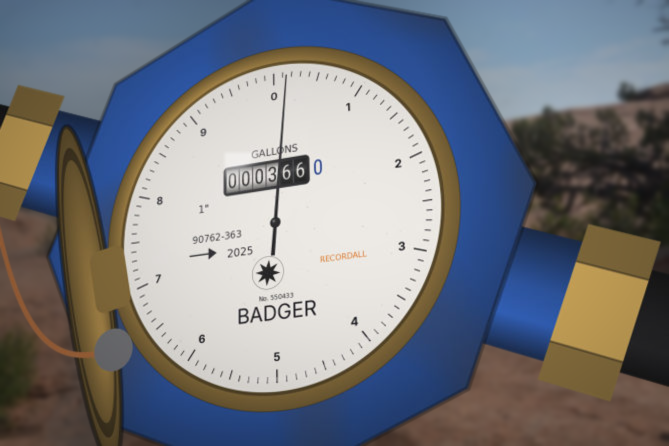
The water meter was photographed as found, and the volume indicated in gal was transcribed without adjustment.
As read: 3660.1 gal
